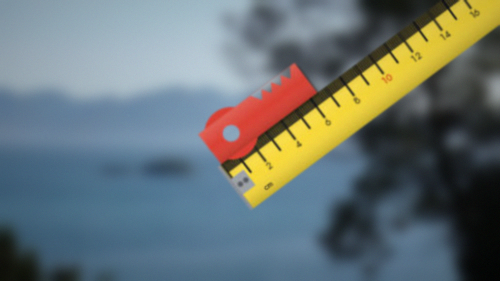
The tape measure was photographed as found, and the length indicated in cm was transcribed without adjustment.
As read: 6.5 cm
